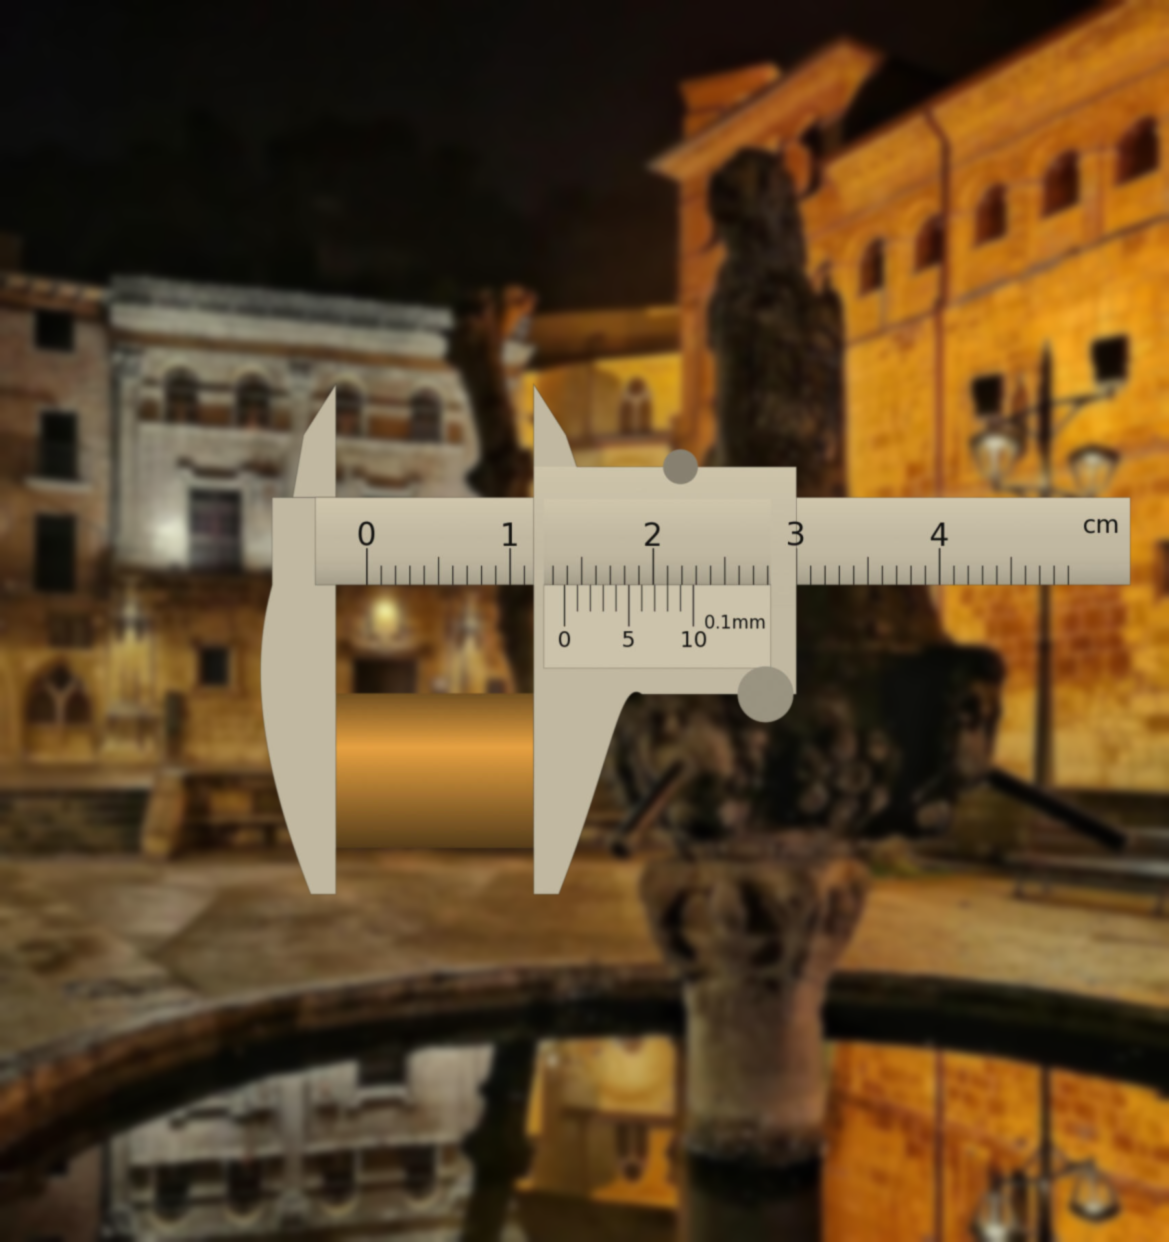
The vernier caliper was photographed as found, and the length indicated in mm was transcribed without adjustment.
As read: 13.8 mm
